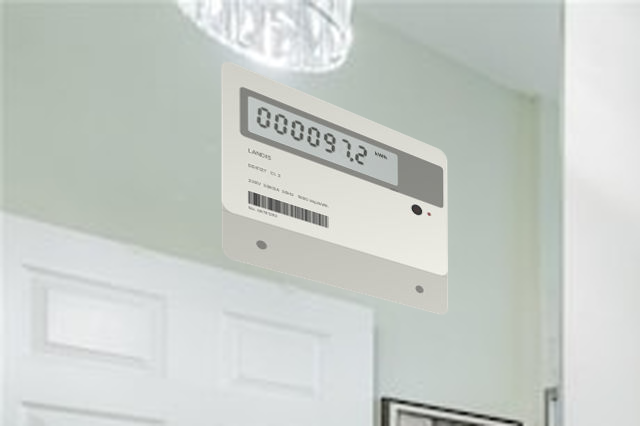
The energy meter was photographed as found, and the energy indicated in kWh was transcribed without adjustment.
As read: 97.2 kWh
